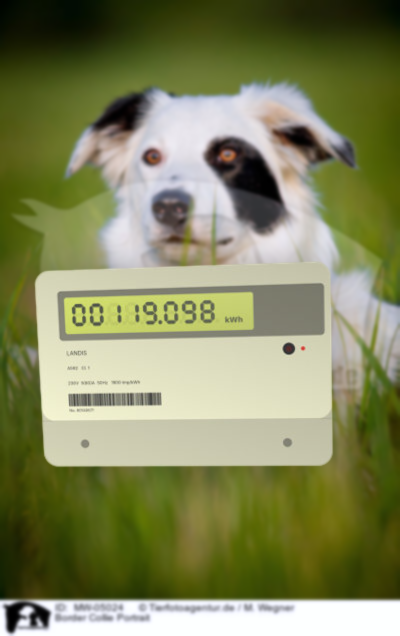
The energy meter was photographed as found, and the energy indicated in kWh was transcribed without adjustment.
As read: 119.098 kWh
